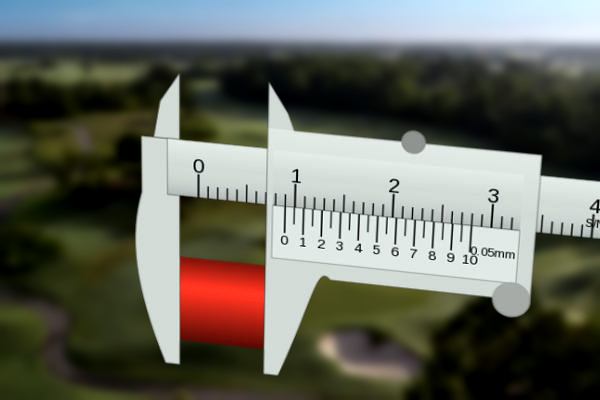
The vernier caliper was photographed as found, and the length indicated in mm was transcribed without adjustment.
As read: 9.0 mm
